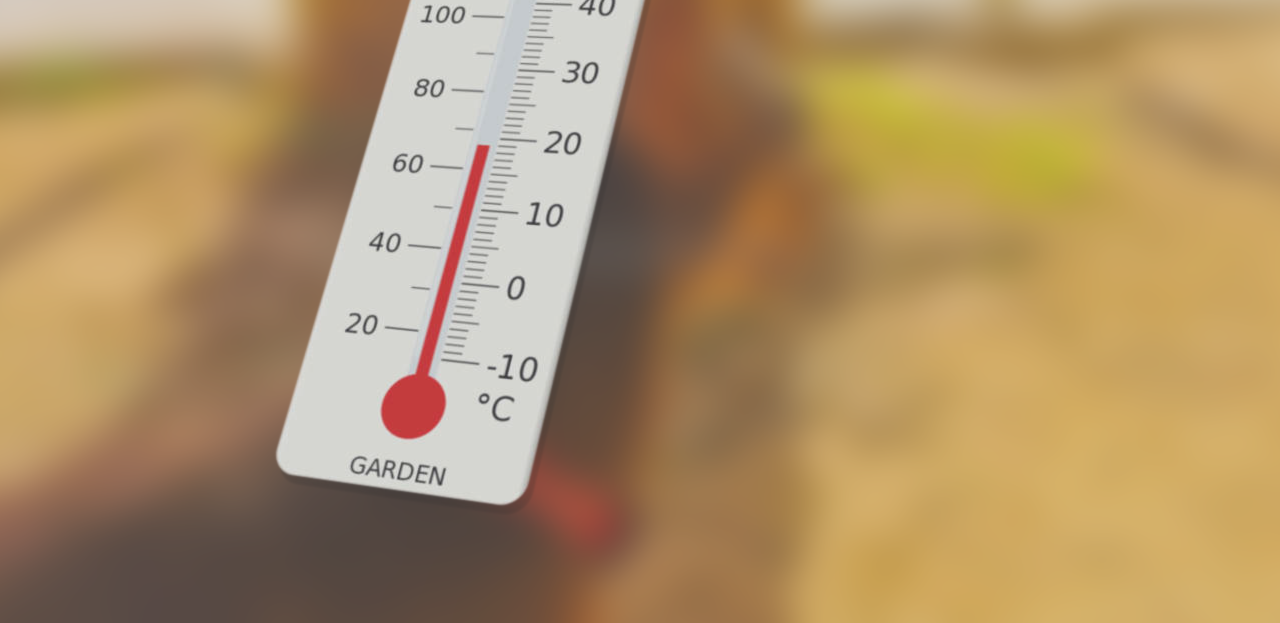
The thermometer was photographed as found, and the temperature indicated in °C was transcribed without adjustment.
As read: 19 °C
